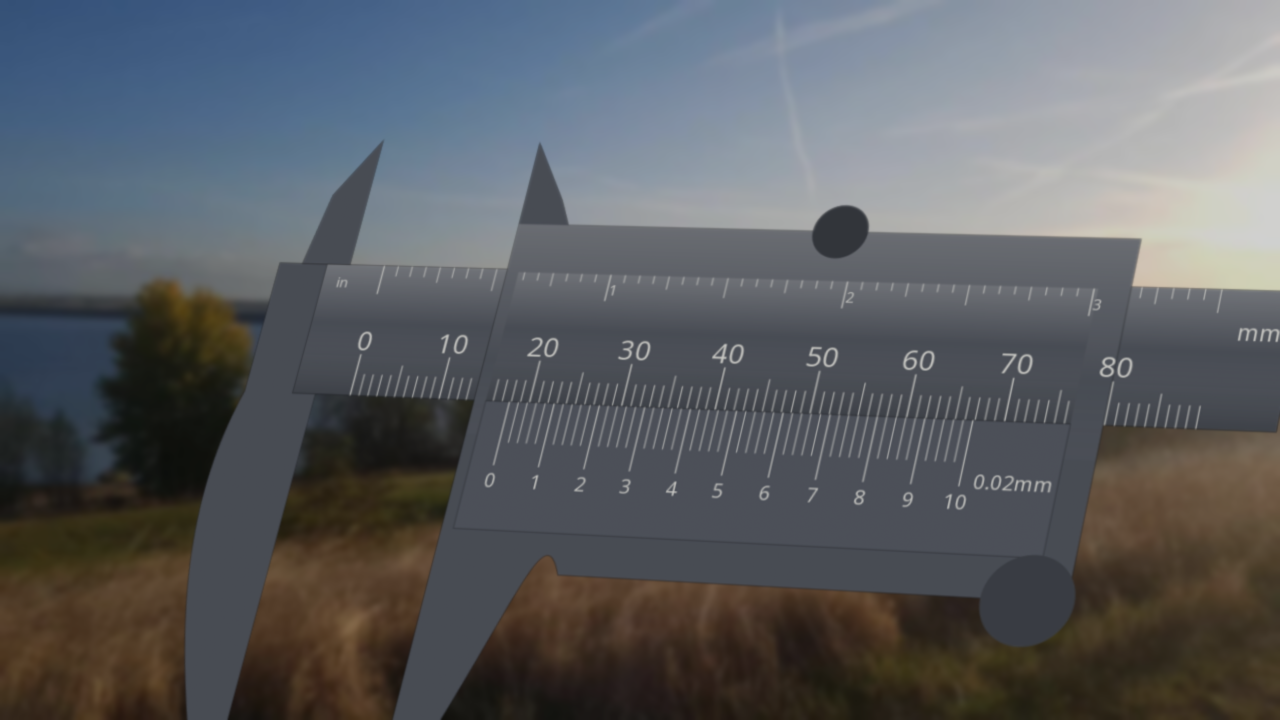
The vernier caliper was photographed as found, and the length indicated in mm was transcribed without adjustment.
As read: 17.8 mm
